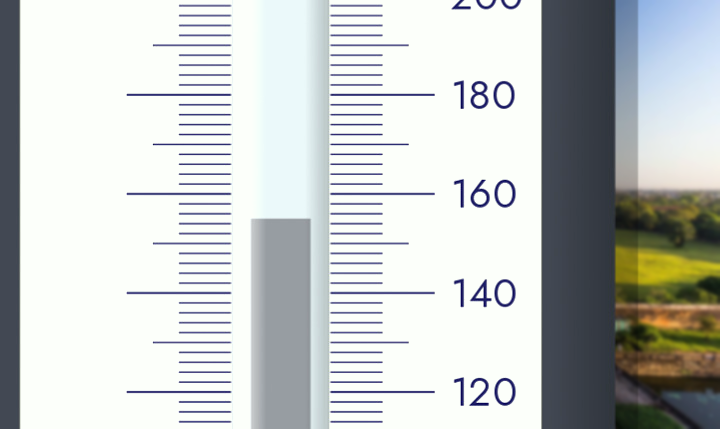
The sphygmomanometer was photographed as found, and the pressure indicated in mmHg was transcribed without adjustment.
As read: 155 mmHg
